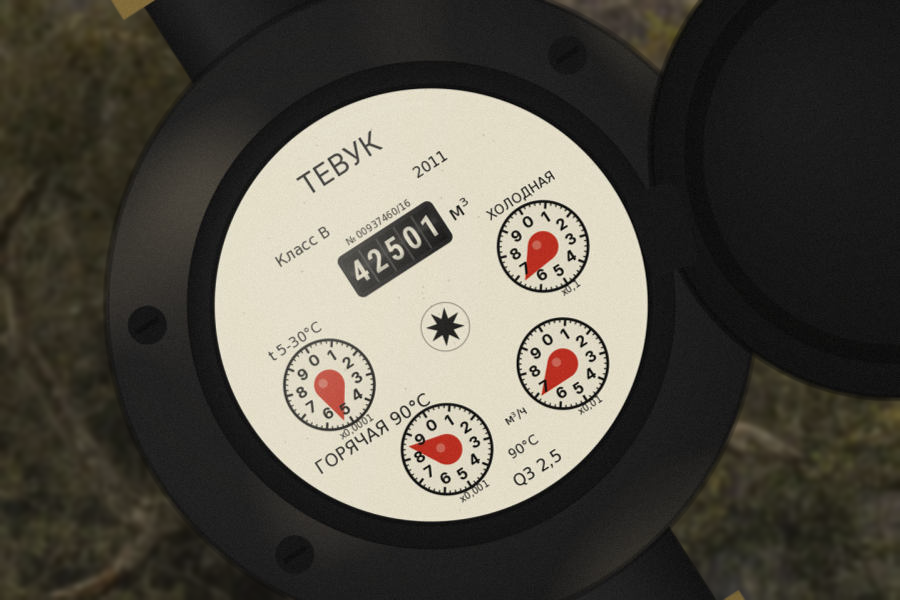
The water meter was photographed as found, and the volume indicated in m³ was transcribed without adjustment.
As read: 42501.6685 m³
